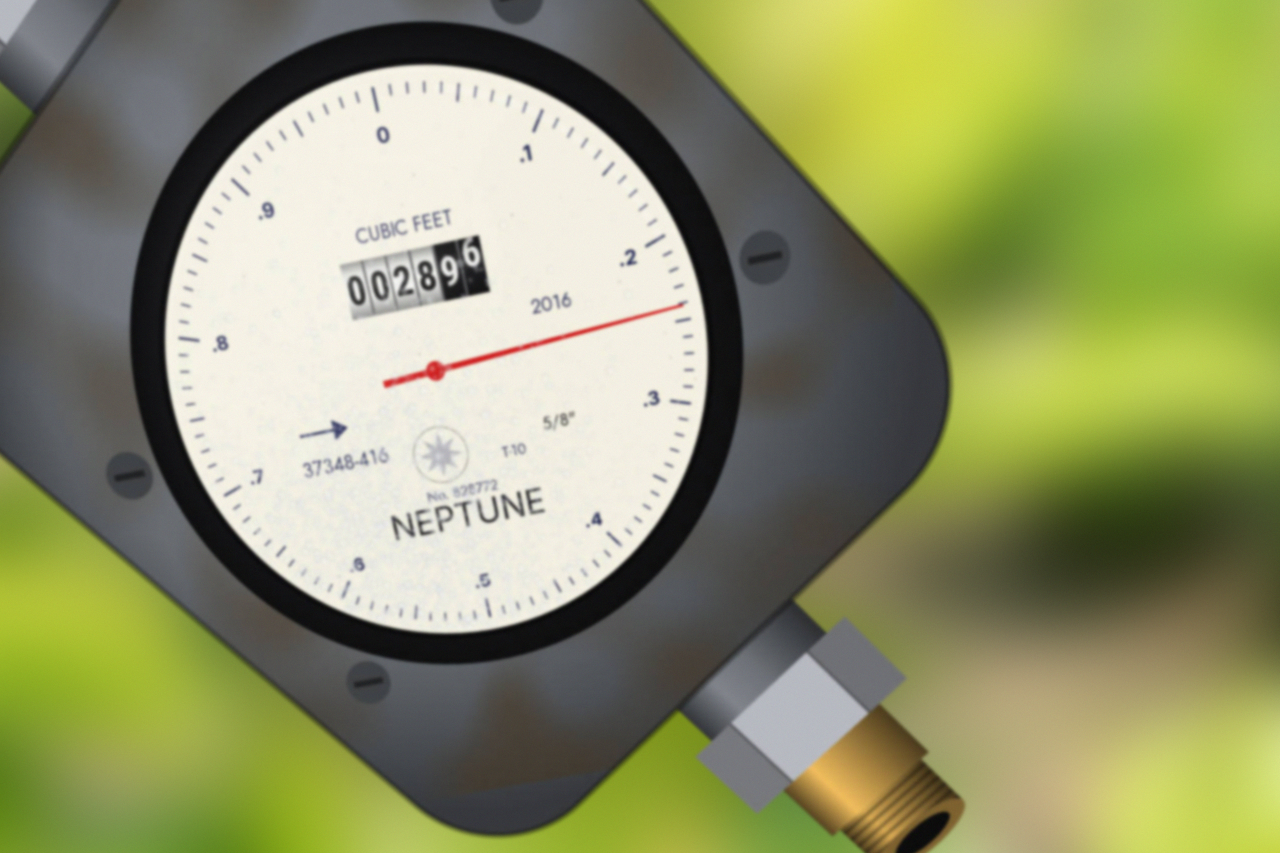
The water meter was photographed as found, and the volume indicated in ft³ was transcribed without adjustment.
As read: 2896.24 ft³
